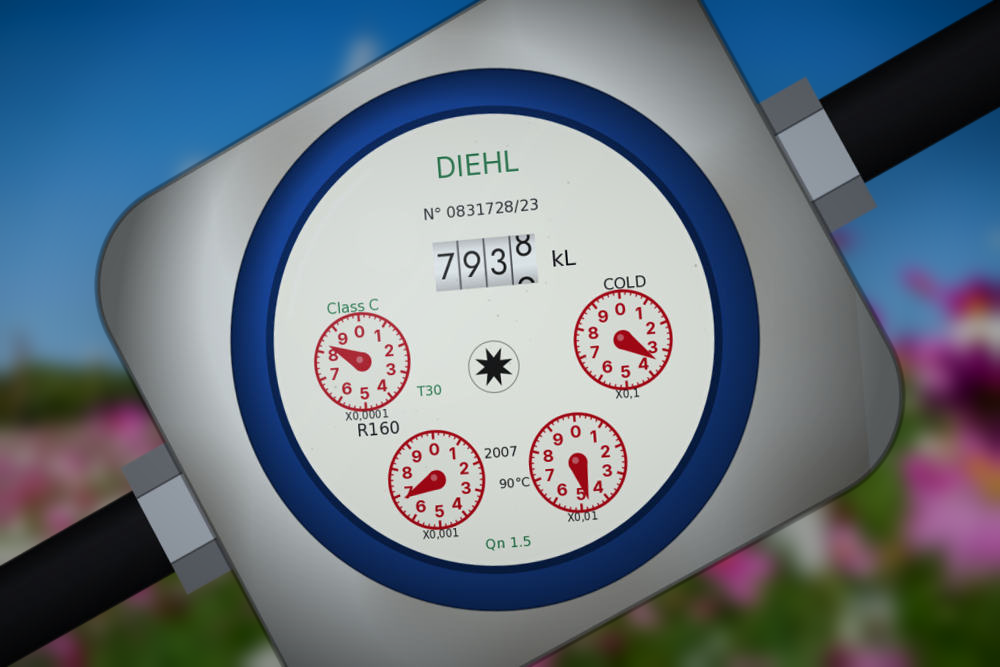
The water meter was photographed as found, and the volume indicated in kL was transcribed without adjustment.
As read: 7938.3468 kL
